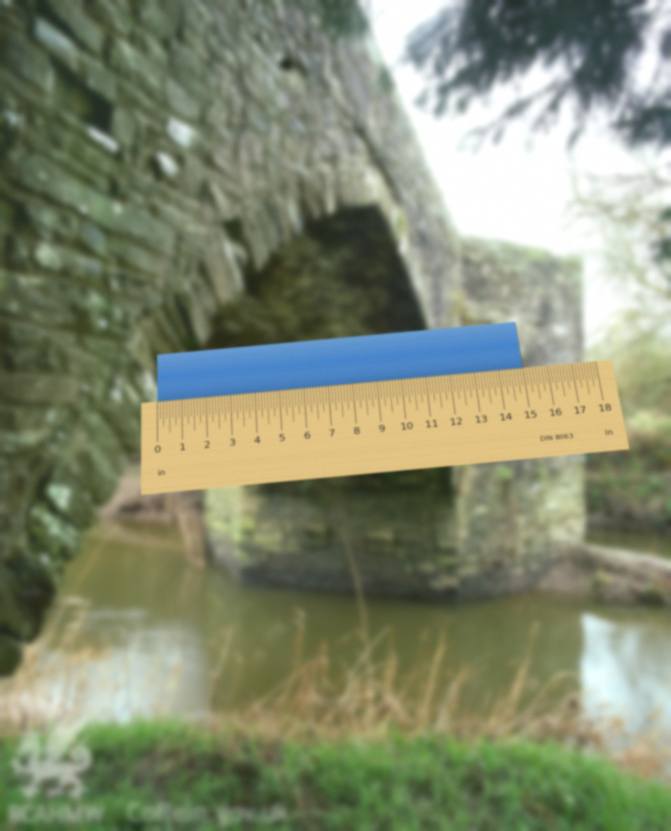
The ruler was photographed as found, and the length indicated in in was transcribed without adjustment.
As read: 15 in
